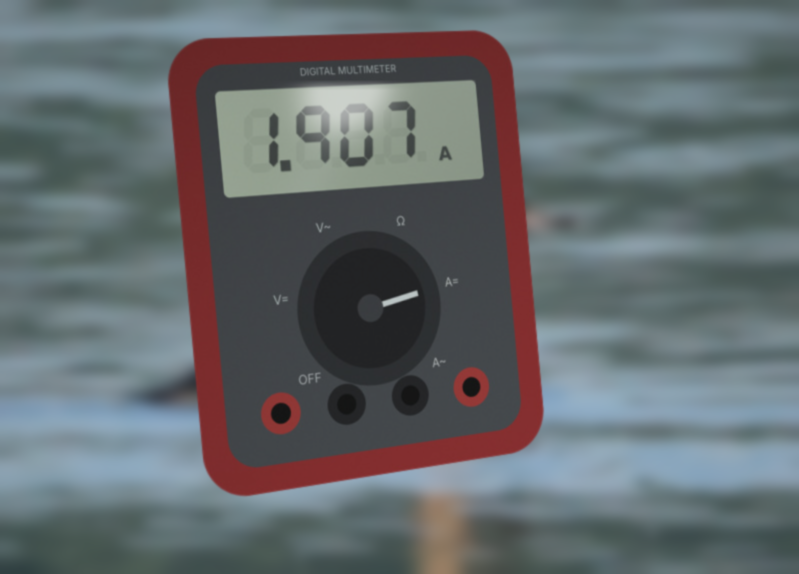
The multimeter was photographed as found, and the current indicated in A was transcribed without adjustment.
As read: 1.907 A
